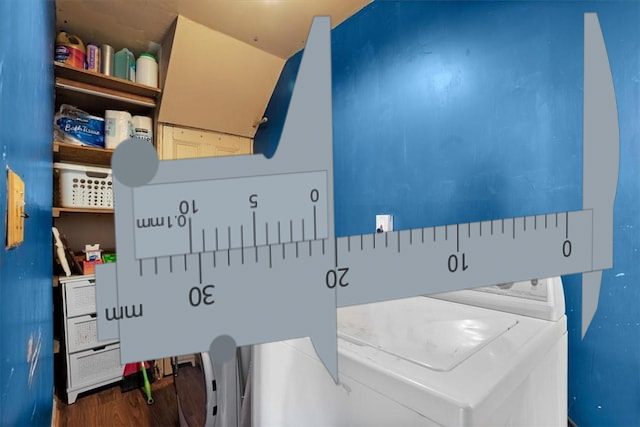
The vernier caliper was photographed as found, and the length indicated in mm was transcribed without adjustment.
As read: 21.6 mm
